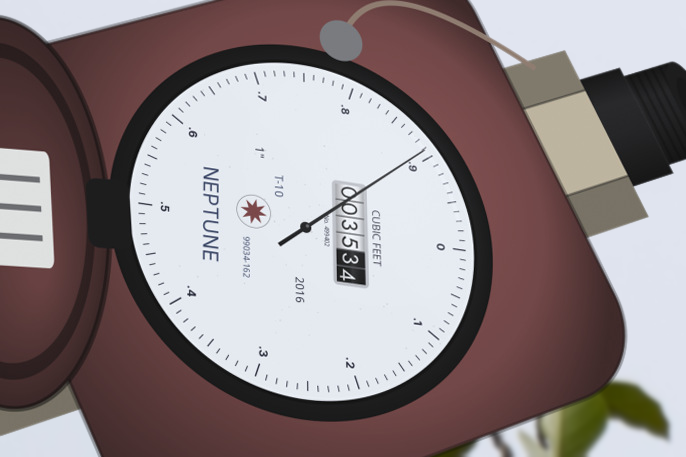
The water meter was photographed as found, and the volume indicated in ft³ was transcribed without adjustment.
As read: 3533.89 ft³
